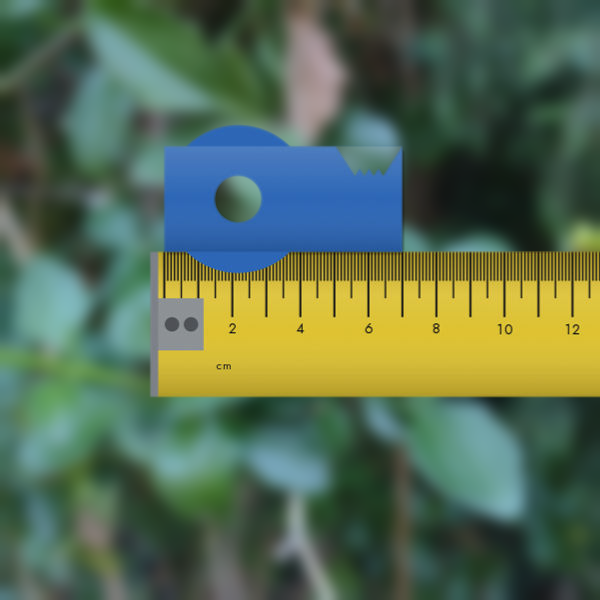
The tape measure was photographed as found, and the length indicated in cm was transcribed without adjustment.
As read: 7 cm
